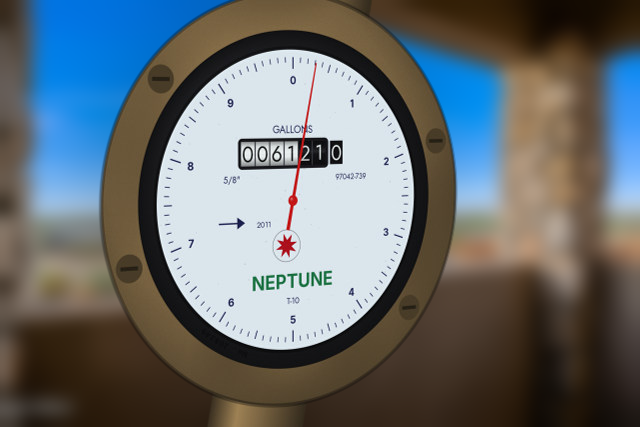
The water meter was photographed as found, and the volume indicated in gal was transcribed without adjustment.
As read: 61210.3 gal
